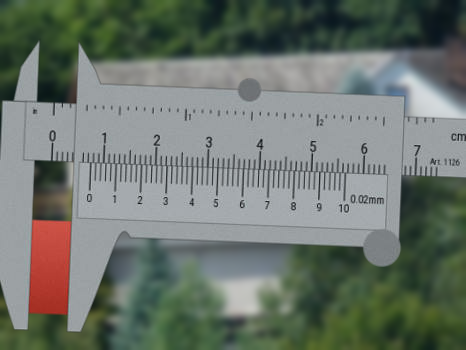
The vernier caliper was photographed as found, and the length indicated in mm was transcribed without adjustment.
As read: 7.5 mm
